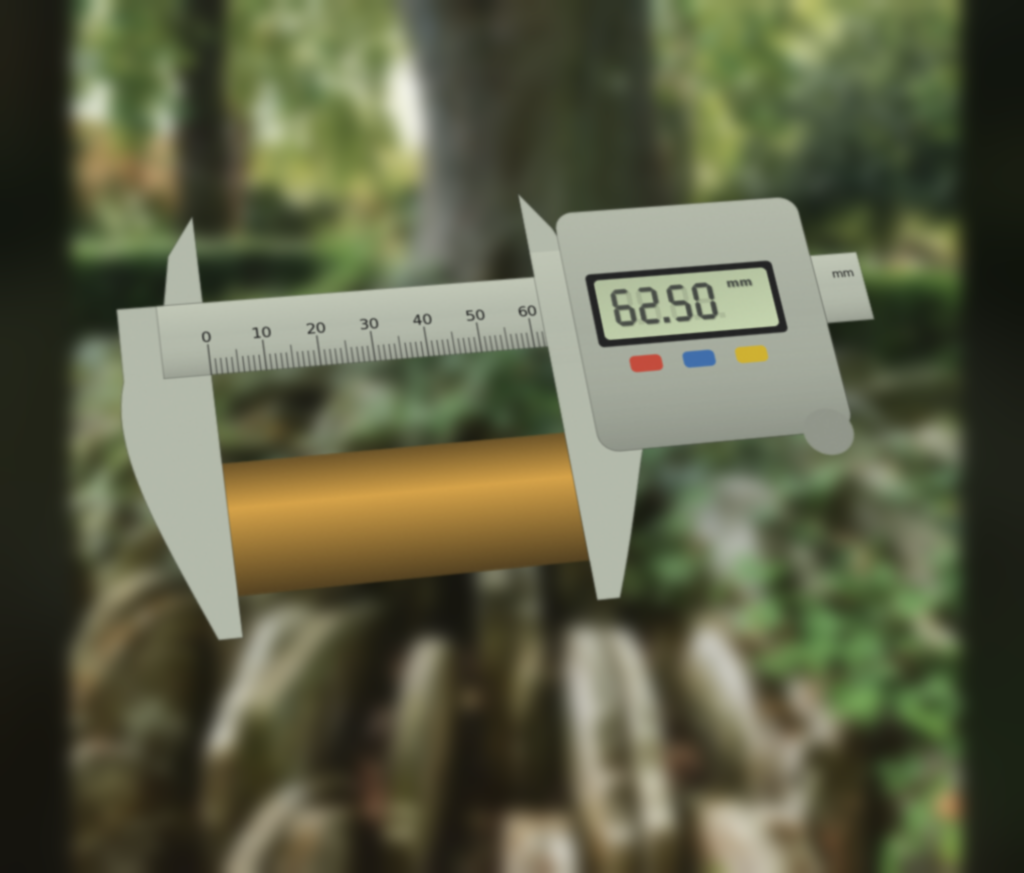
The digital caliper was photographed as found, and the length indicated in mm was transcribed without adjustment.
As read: 62.50 mm
